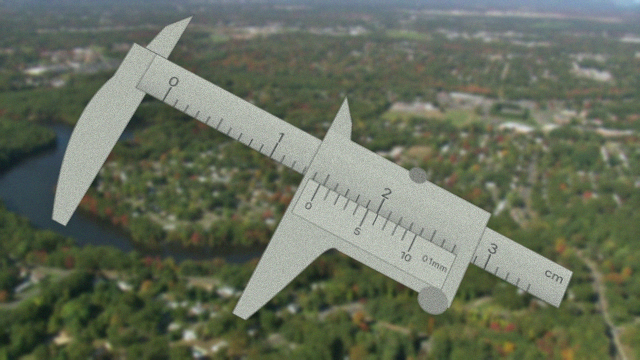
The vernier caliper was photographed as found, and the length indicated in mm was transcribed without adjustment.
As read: 14.7 mm
